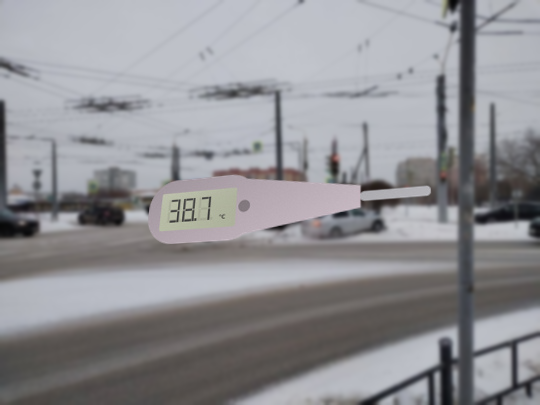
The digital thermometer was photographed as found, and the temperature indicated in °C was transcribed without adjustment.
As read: 38.7 °C
